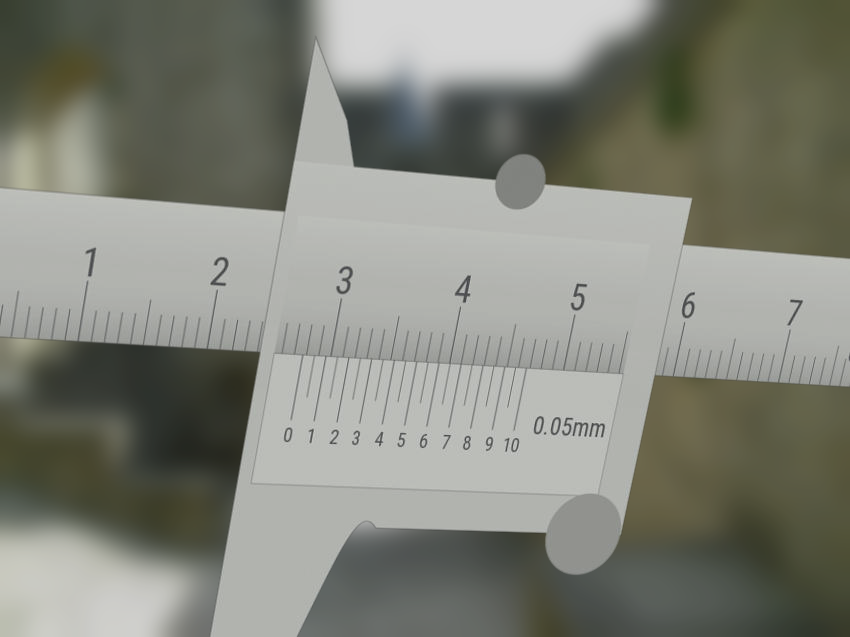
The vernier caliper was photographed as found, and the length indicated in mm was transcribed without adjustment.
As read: 27.7 mm
